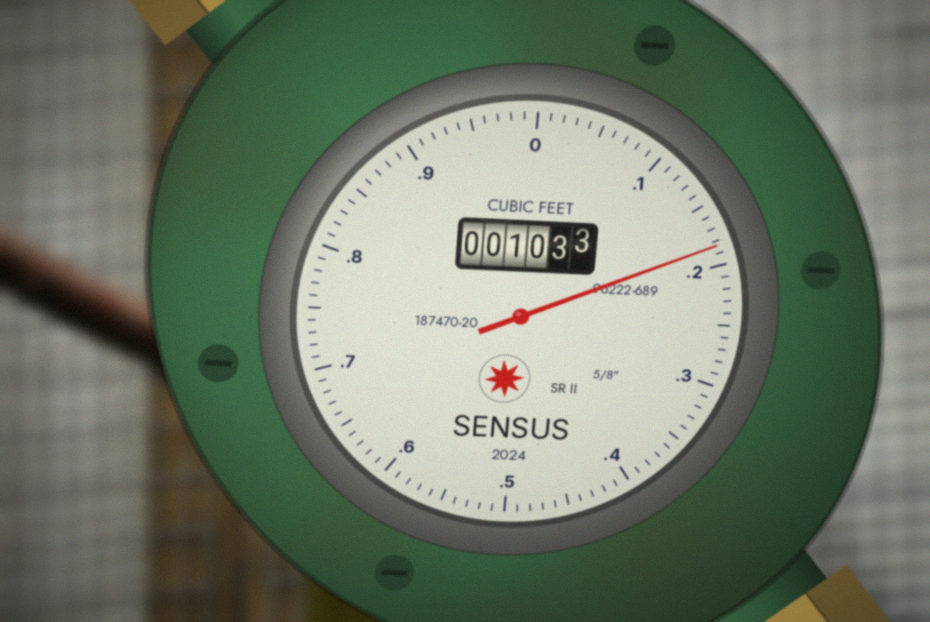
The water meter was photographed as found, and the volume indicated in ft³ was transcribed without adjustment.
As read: 1033.18 ft³
